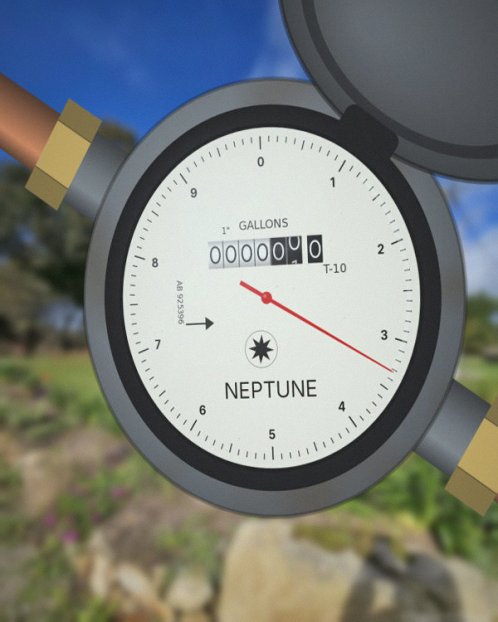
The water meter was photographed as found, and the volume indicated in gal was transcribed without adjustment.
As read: 3.3 gal
